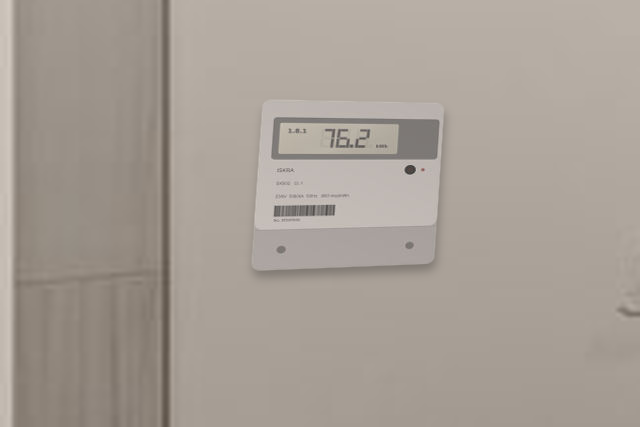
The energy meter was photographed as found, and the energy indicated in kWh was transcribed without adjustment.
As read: 76.2 kWh
